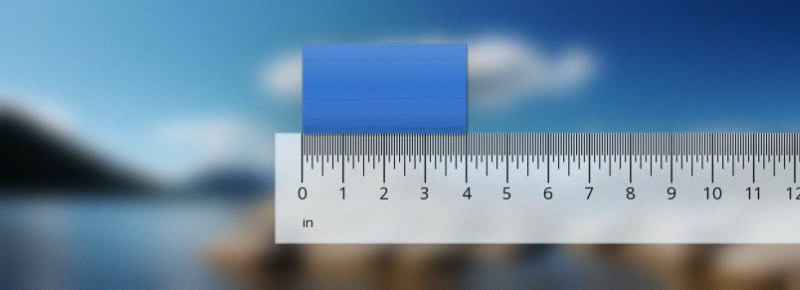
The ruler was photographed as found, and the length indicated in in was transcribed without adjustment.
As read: 4 in
